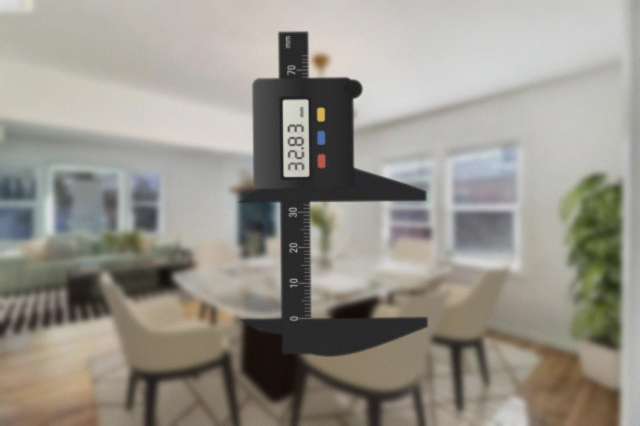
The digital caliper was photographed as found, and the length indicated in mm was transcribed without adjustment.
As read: 32.83 mm
